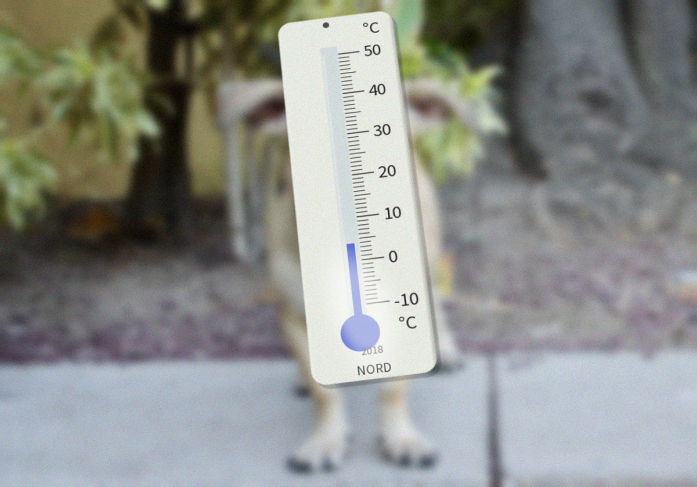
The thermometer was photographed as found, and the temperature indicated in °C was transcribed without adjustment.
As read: 4 °C
